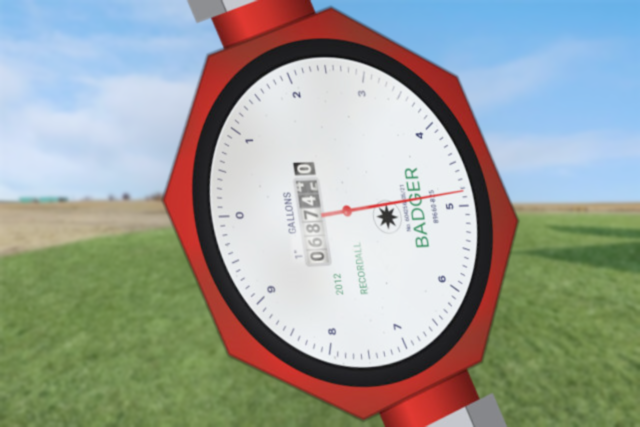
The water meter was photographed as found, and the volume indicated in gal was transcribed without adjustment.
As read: 687444.8 gal
